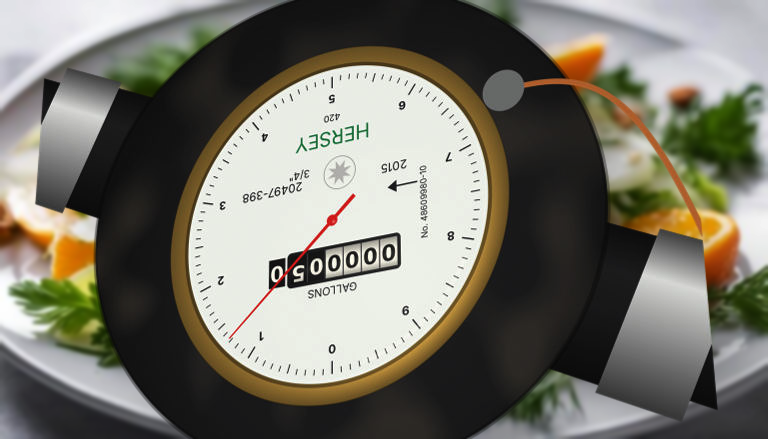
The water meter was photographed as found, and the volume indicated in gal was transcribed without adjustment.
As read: 51.3 gal
